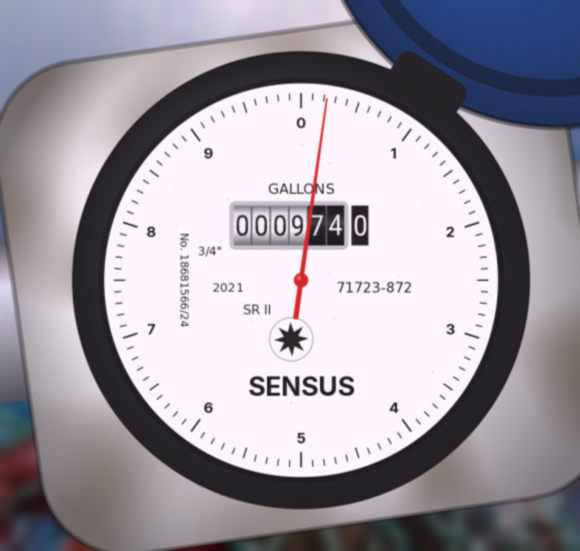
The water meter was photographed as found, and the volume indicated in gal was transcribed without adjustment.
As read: 9740.2 gal
